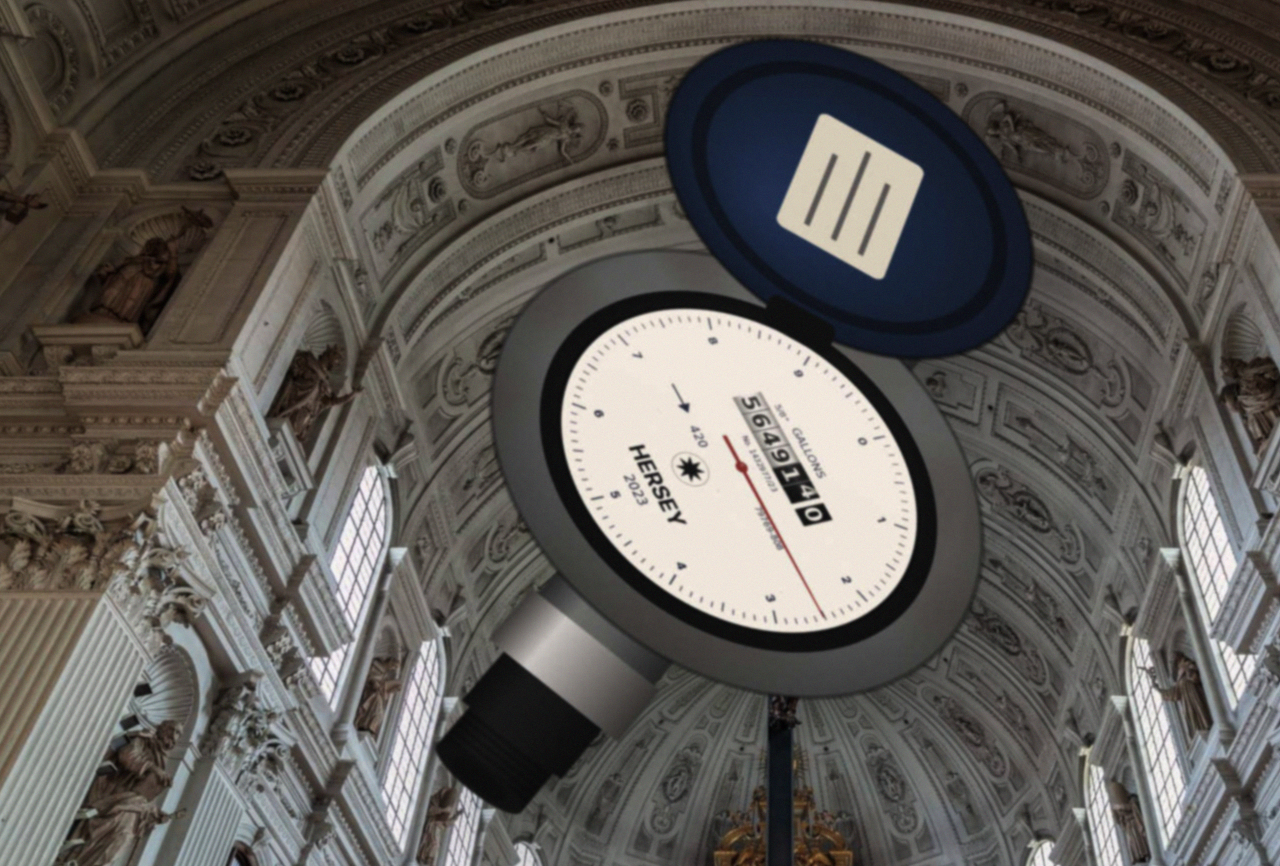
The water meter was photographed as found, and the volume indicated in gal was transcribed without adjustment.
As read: 5649142.5 gal
